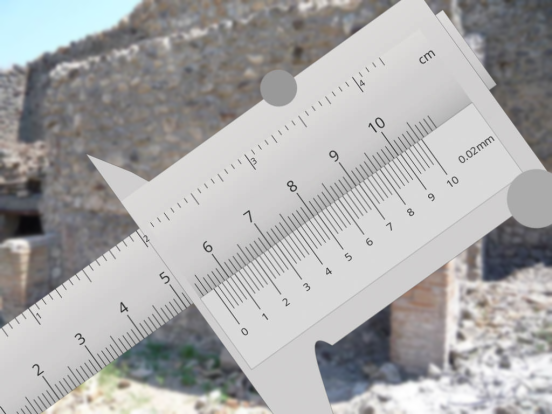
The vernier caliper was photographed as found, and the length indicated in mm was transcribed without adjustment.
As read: 56.4 mm
